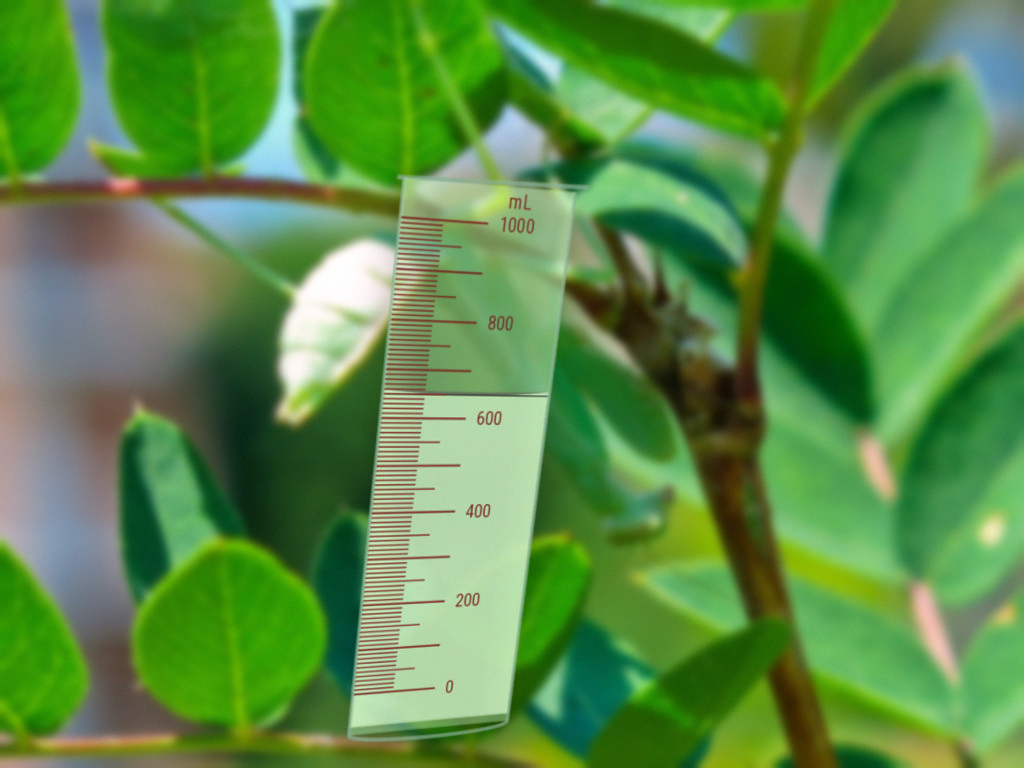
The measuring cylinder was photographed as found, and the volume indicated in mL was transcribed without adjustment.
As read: 650 mL
